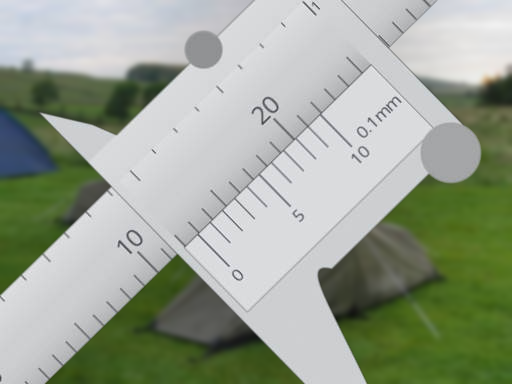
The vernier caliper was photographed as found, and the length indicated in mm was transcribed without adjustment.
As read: 12.9 mm
